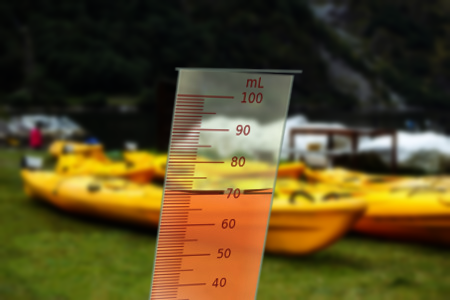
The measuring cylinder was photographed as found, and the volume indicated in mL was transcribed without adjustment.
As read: 70 mL
